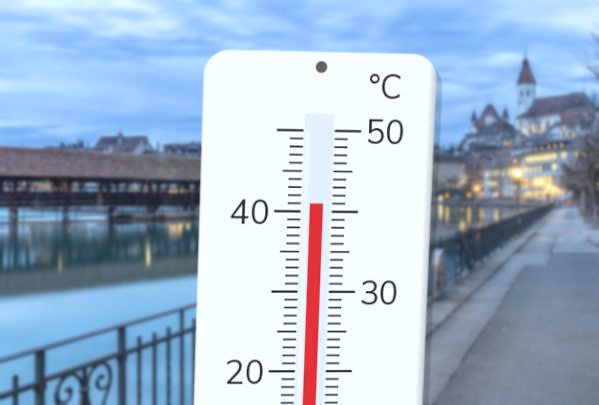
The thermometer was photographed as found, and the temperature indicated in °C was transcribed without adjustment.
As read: 41 °C
